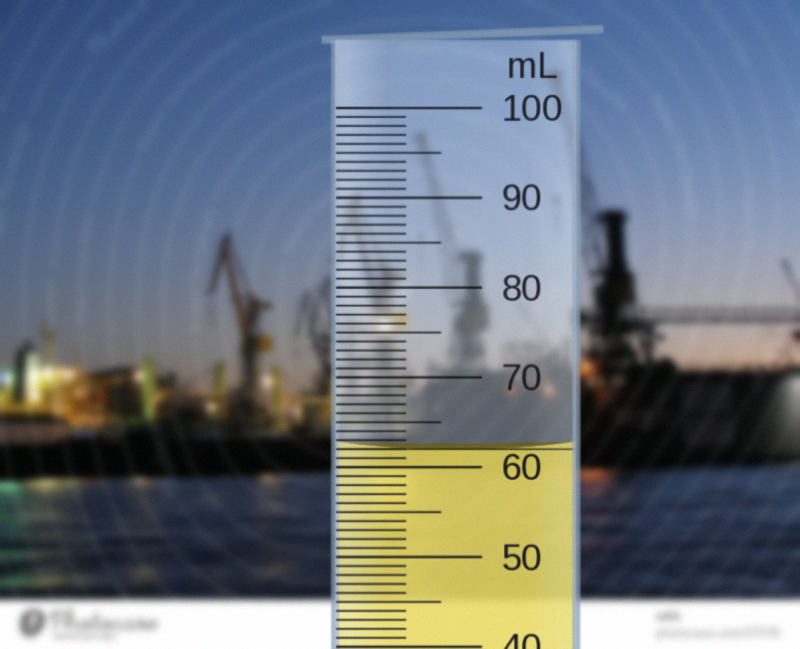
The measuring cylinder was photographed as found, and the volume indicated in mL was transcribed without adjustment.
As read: 62 mL
